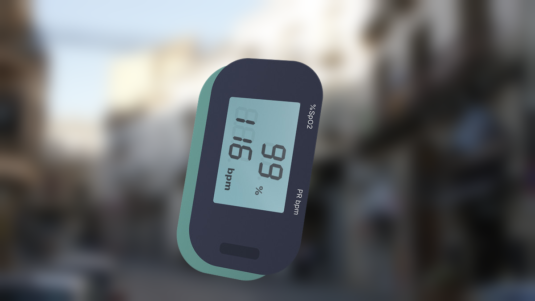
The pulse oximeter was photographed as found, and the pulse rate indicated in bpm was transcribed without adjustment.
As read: 116 bpm
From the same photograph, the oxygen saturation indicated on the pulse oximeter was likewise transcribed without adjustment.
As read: 99 %
